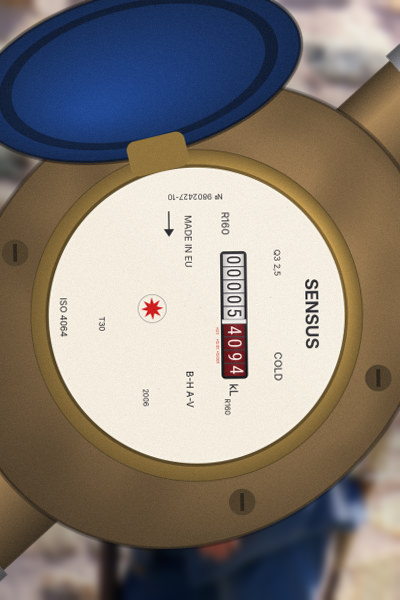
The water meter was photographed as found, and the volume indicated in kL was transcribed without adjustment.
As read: 5.4094 kL
